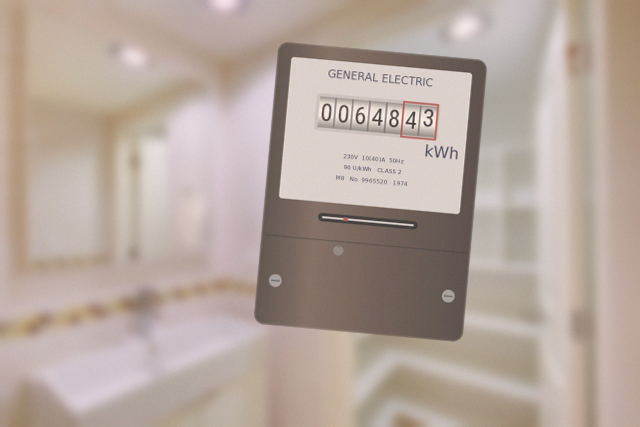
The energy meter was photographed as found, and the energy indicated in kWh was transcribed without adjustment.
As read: 648.43 kWh
